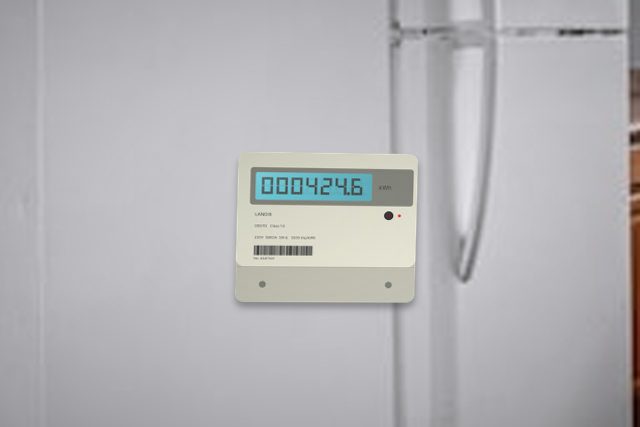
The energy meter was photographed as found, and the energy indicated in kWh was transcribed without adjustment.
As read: 424.6 kWh
